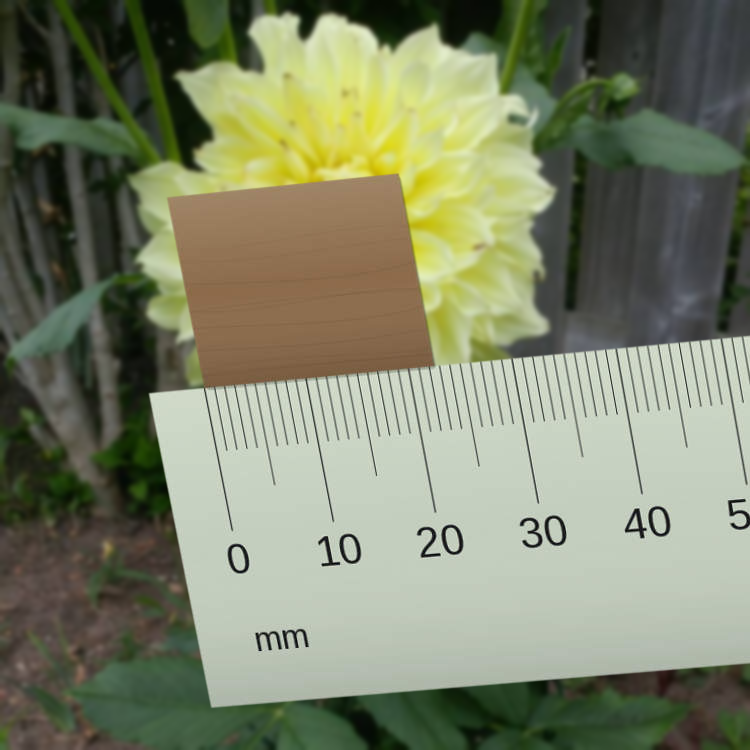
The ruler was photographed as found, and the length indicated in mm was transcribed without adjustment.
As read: 22.5 mm
